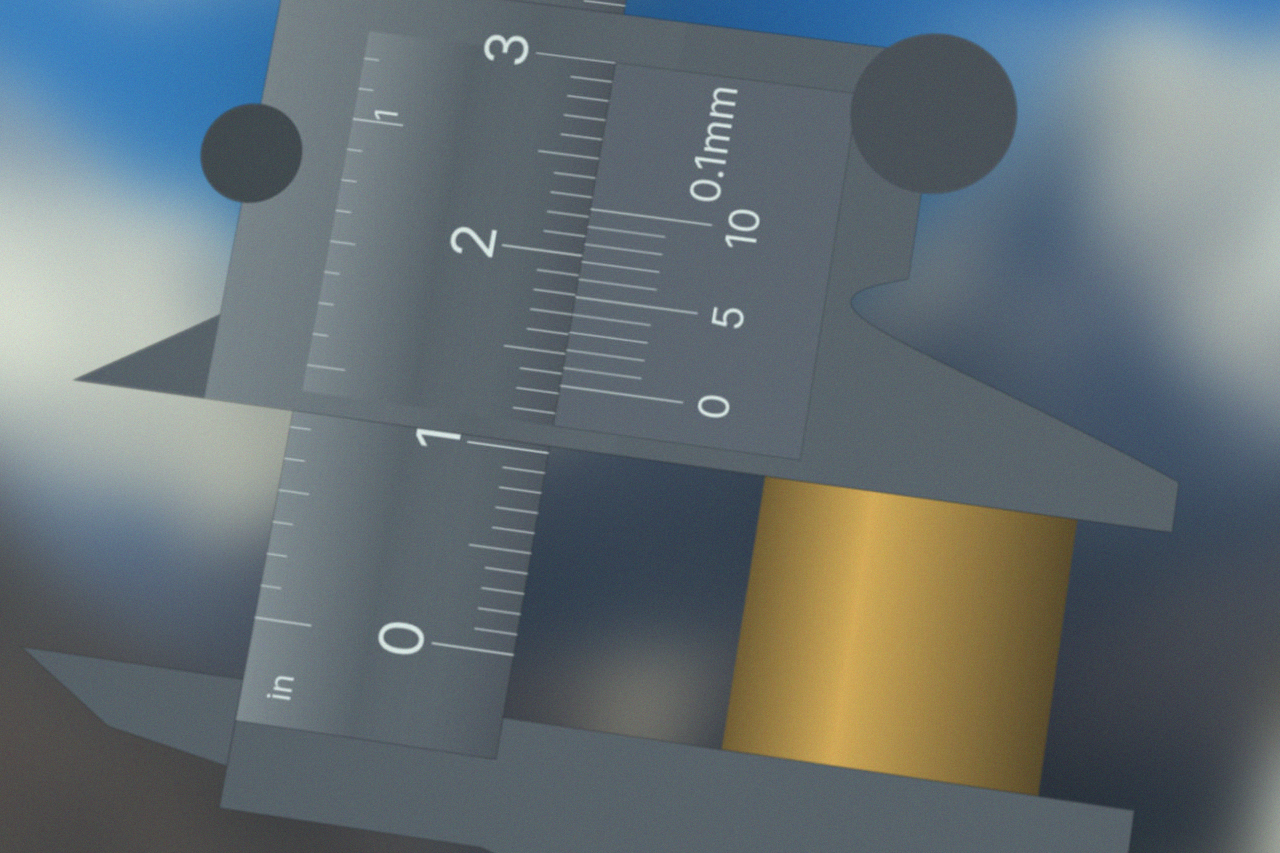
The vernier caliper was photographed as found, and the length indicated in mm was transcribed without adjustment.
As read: 13.4 mm
